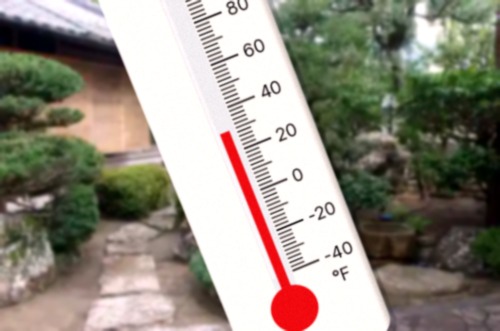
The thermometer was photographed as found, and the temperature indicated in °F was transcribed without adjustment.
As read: 30 °F
